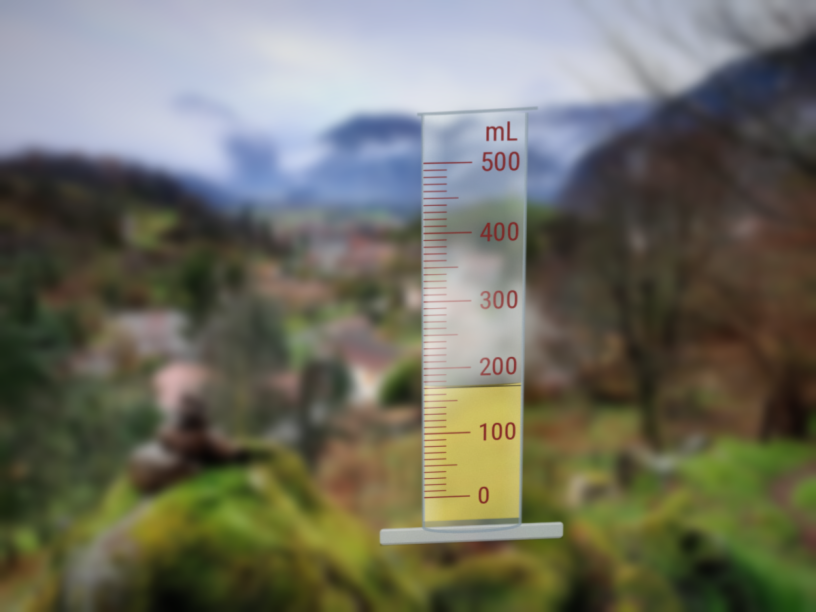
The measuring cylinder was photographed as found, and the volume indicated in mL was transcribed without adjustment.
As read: 170 mL
